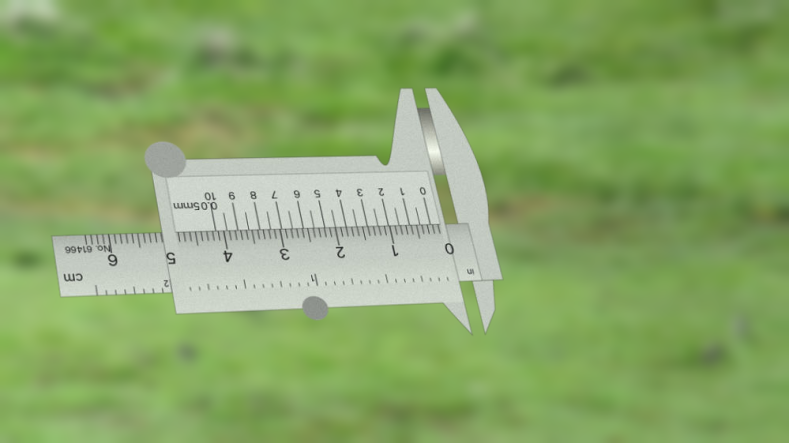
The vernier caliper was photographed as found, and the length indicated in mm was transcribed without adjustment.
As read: 2.4 mm
